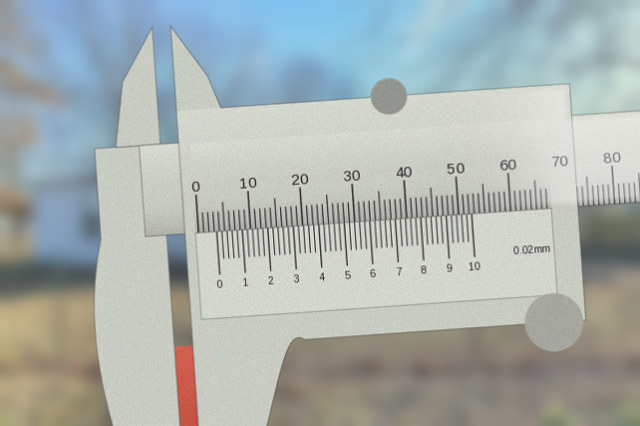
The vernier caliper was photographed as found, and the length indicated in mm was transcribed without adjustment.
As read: 3.5 mm
